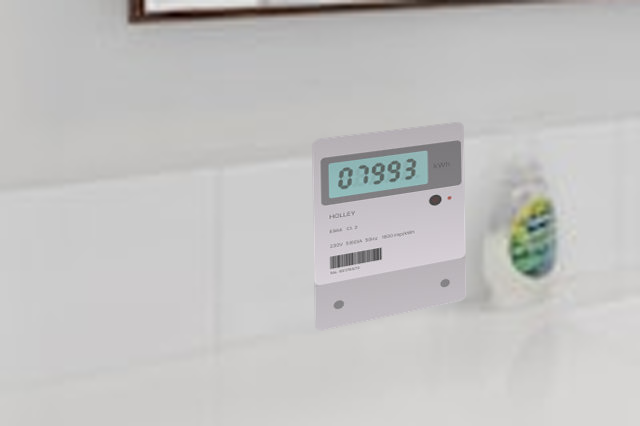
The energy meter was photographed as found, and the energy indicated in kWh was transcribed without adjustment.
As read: 7993 kWh
